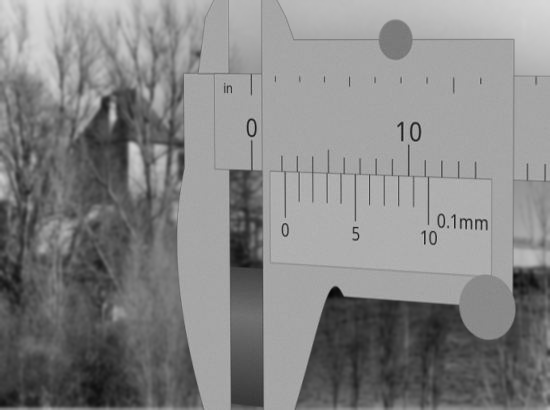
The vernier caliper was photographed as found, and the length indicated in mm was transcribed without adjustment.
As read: 2.2 mm
